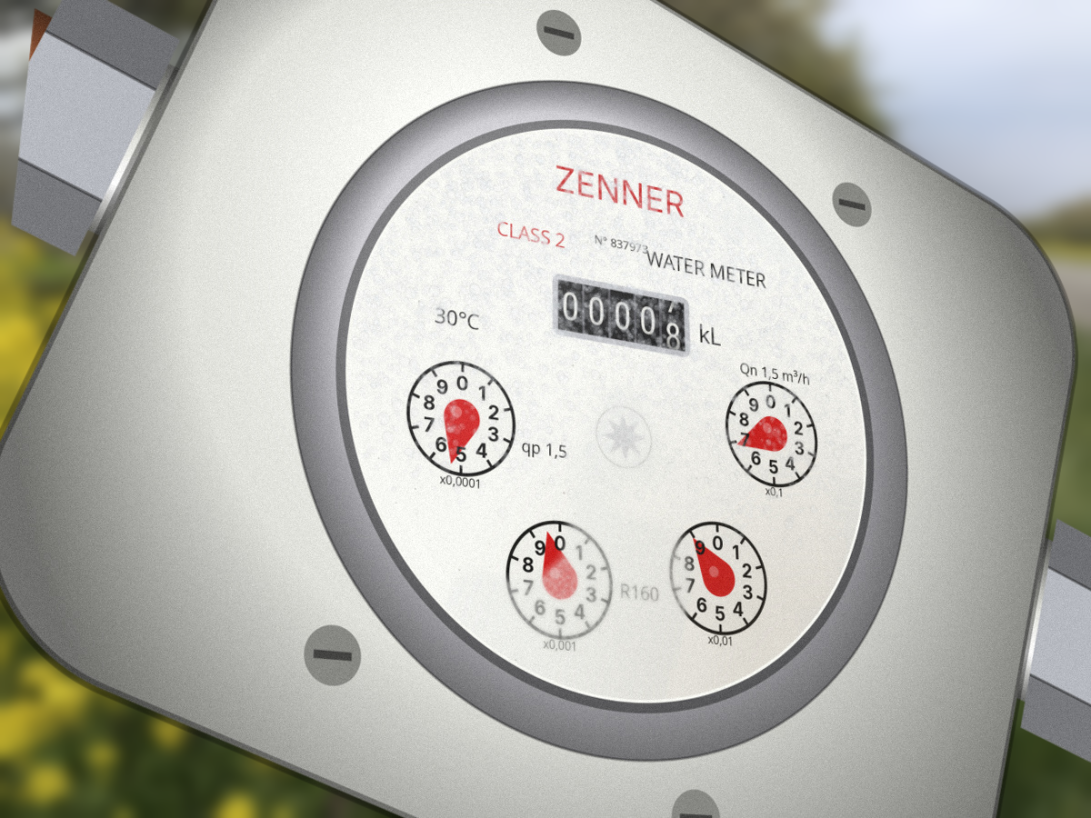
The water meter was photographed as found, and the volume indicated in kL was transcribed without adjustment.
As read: 7.6895 kL
